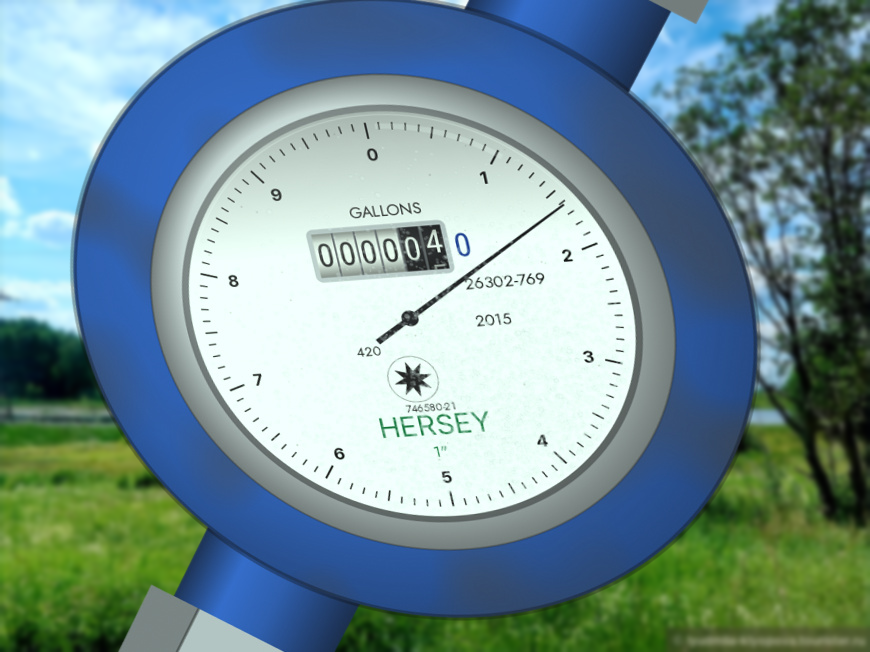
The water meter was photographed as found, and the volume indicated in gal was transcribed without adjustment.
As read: 41.6 gal
